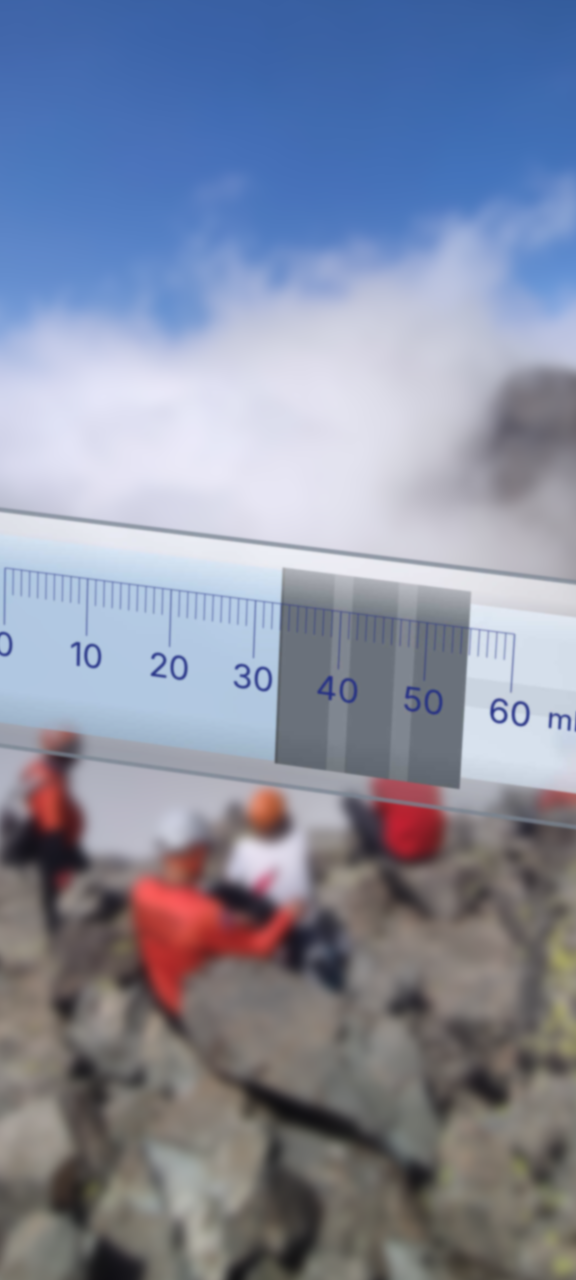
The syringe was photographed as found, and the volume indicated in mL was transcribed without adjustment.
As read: 33 mL
